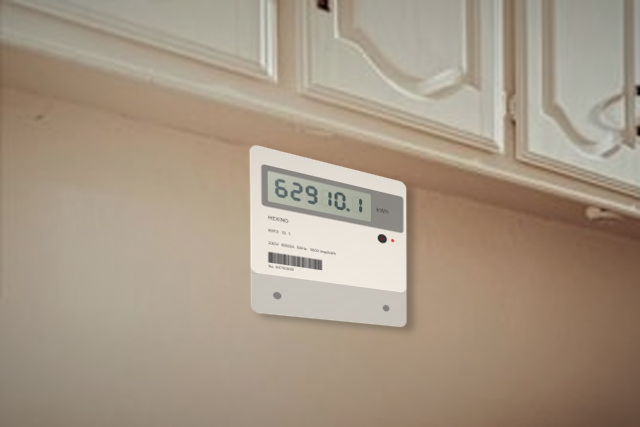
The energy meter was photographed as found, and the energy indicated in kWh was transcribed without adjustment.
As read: 62910.1 kWh
